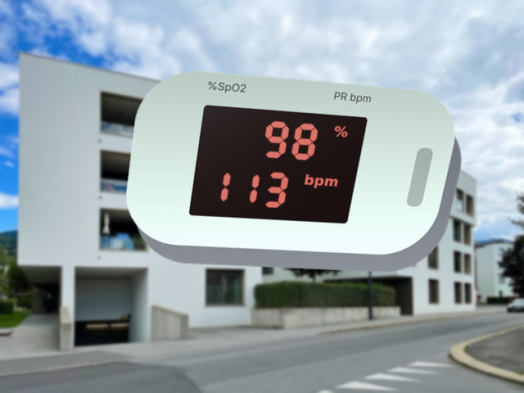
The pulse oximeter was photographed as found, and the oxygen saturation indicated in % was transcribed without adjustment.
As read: 98 %
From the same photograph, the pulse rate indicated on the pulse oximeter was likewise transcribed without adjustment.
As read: 113 bpm
